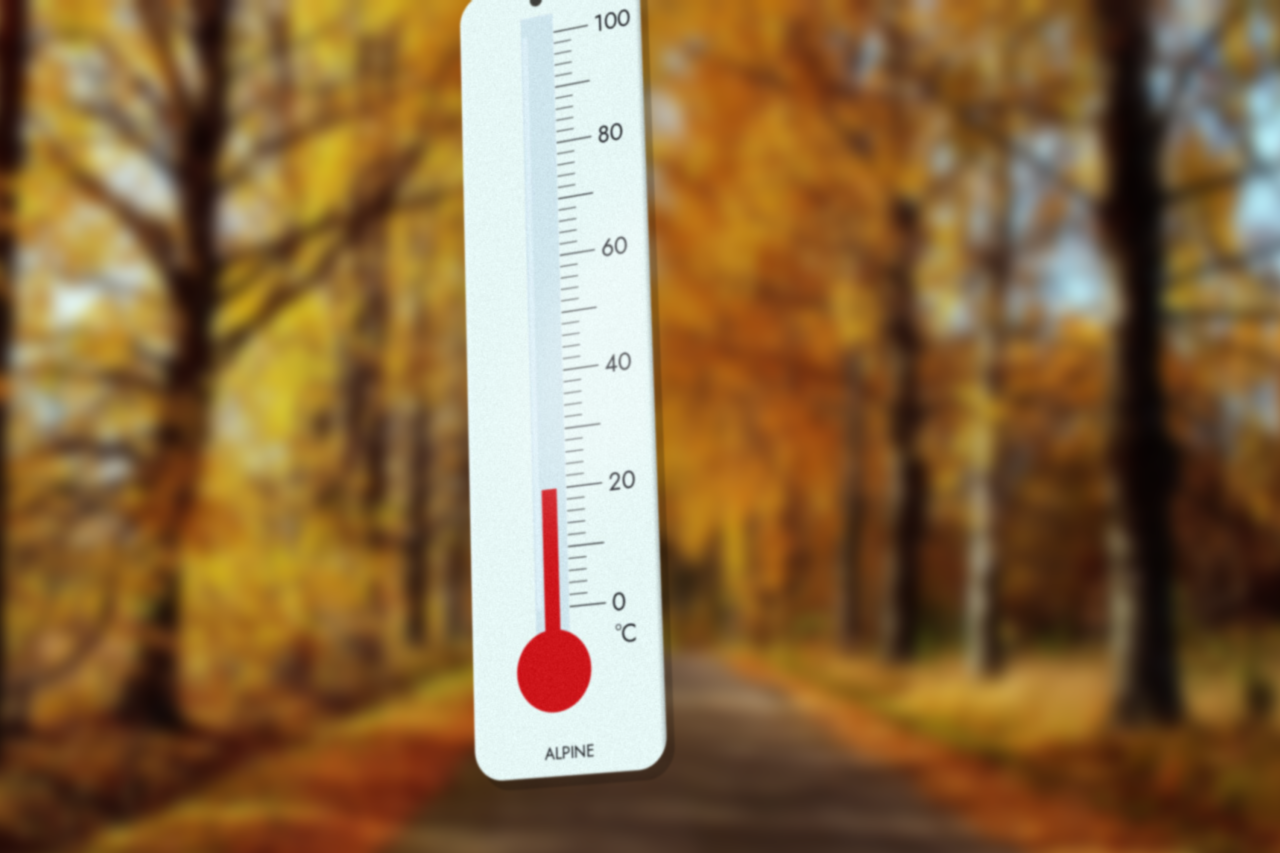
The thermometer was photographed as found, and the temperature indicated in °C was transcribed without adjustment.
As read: 20 °C
